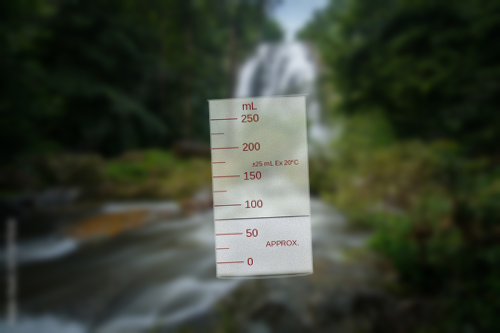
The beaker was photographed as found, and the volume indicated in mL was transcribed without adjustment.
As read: 75 mL
